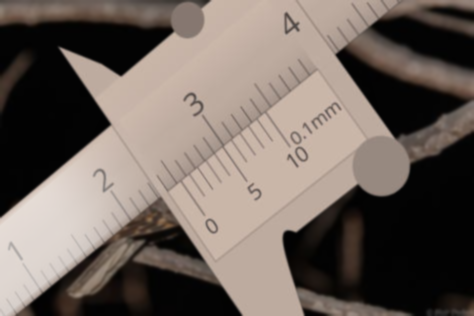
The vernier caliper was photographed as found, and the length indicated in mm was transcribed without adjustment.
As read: 25.4 mm
